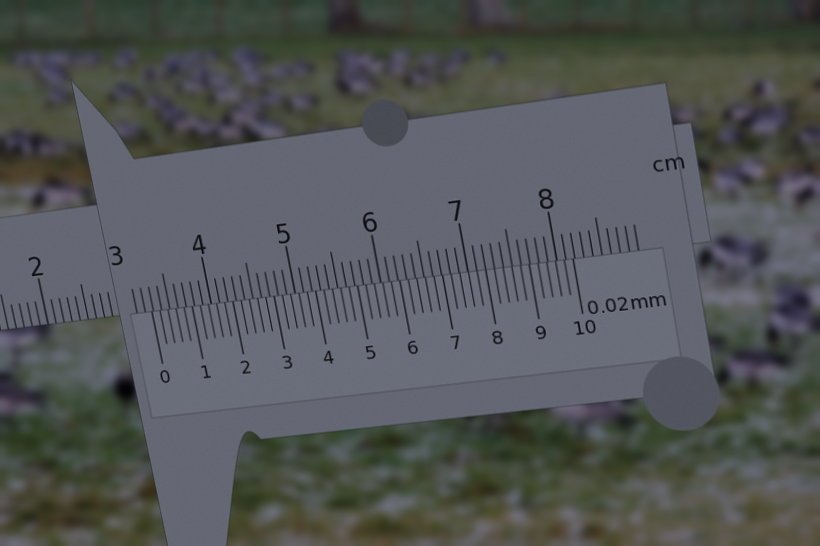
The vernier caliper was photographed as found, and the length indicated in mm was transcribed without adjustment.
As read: 32.8 mm
